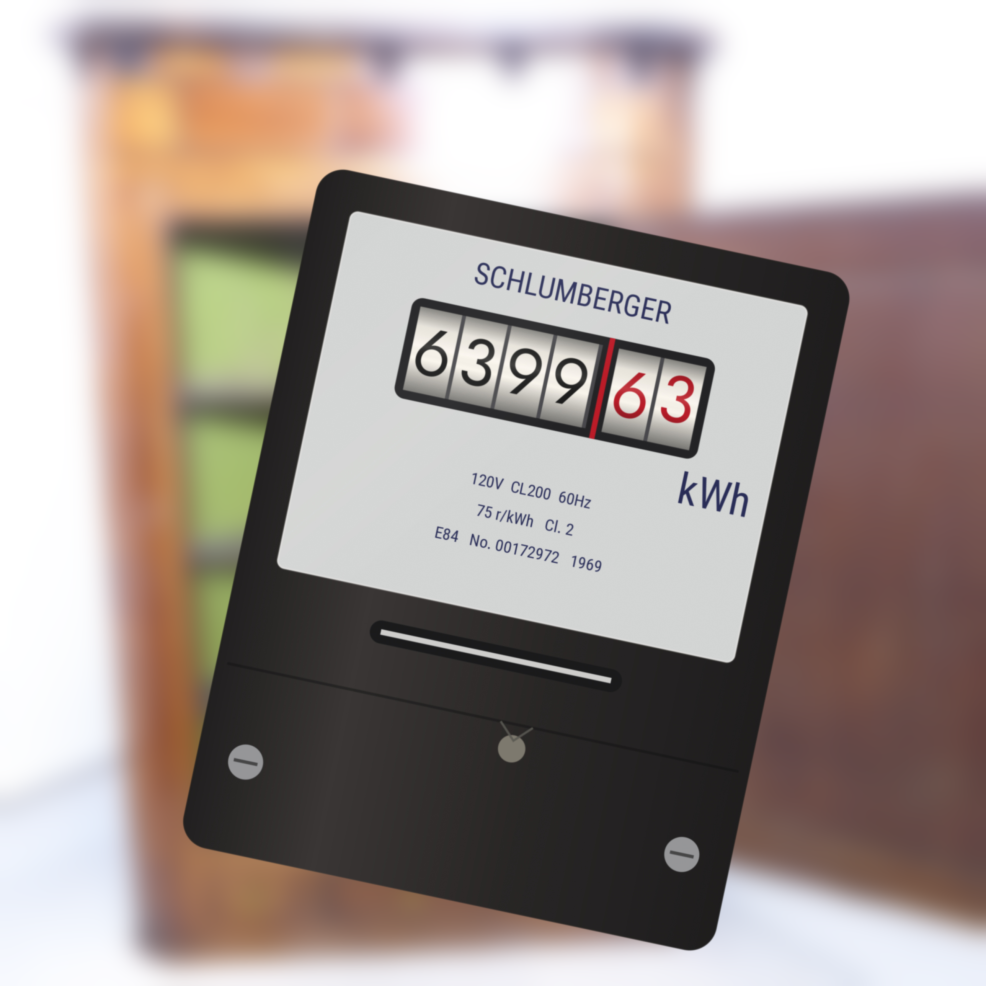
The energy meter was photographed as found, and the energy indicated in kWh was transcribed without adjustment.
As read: 6399.63 kWh
